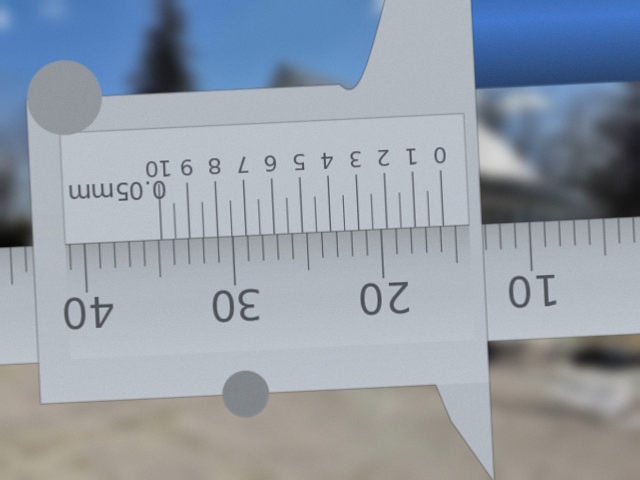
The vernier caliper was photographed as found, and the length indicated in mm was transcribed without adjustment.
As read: 15.8 mm
